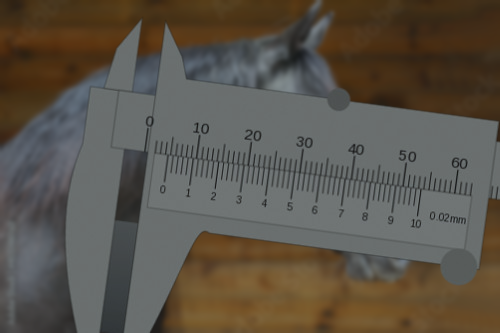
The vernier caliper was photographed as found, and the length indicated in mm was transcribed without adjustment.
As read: 4.5 mm
